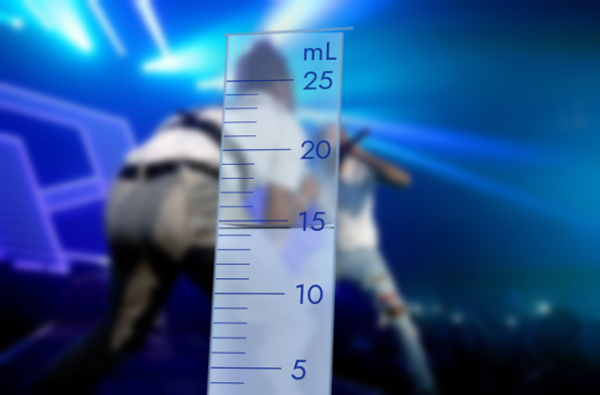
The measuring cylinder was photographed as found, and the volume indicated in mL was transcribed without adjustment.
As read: 14.5 mL
